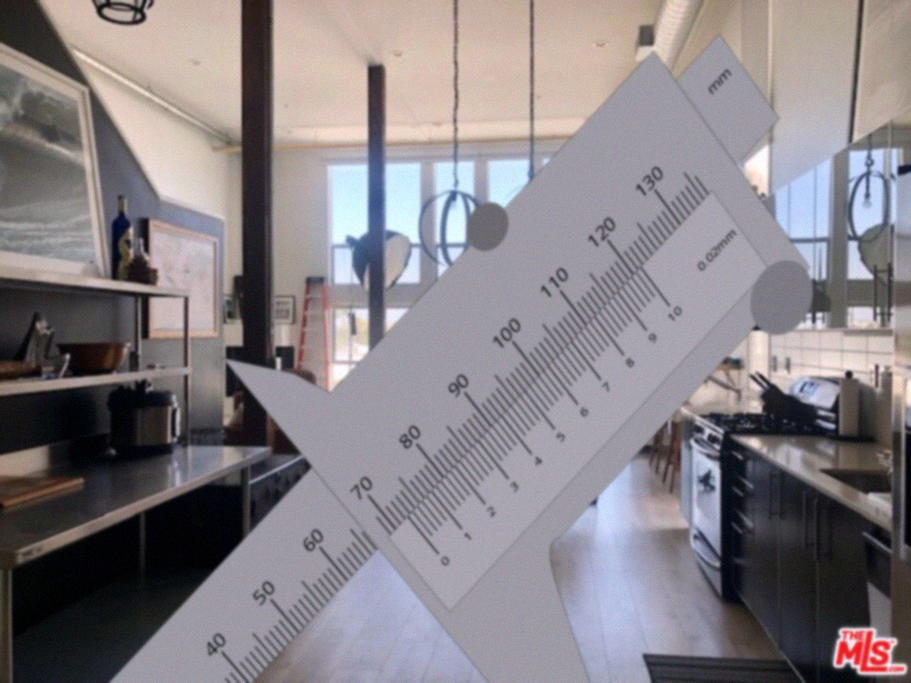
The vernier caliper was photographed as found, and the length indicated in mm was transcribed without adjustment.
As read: 72.5 mm
